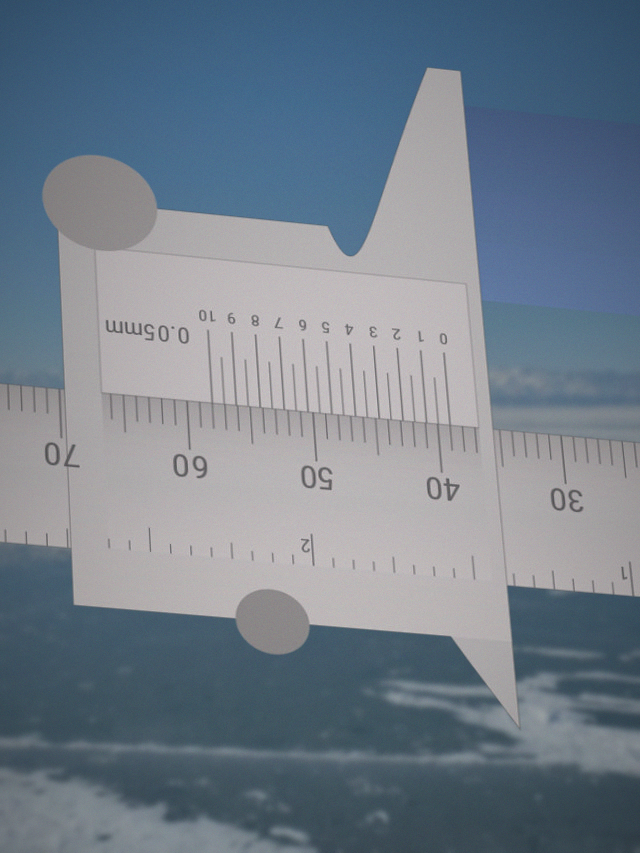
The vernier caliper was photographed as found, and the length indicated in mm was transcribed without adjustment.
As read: 39.0 mm
